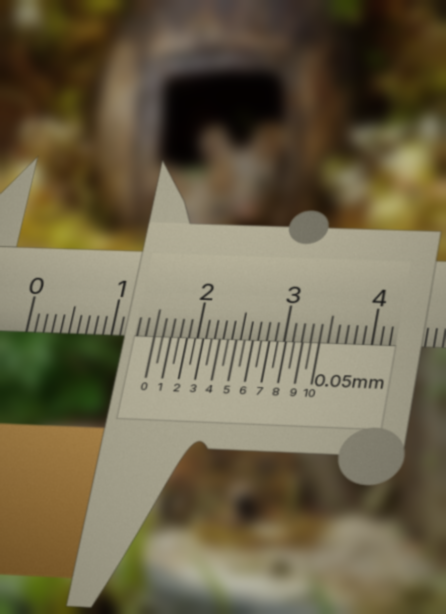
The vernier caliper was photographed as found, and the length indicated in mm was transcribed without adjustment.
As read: 15.0 mm
